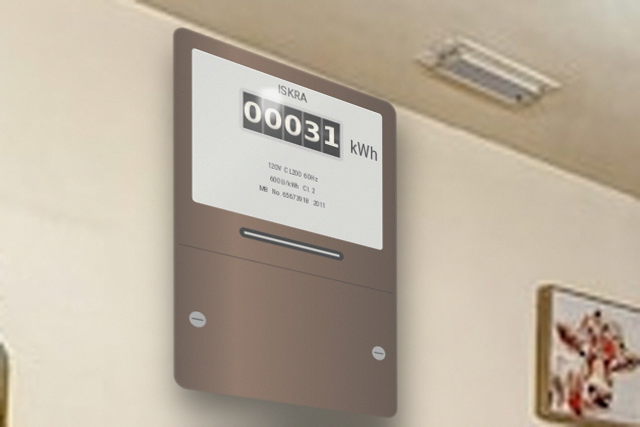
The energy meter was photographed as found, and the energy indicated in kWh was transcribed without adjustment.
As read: 31 kWh
